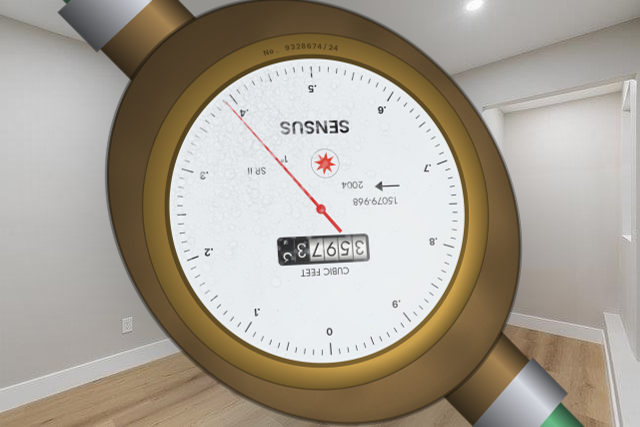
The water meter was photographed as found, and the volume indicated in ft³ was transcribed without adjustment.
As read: 359733.39 ft³
